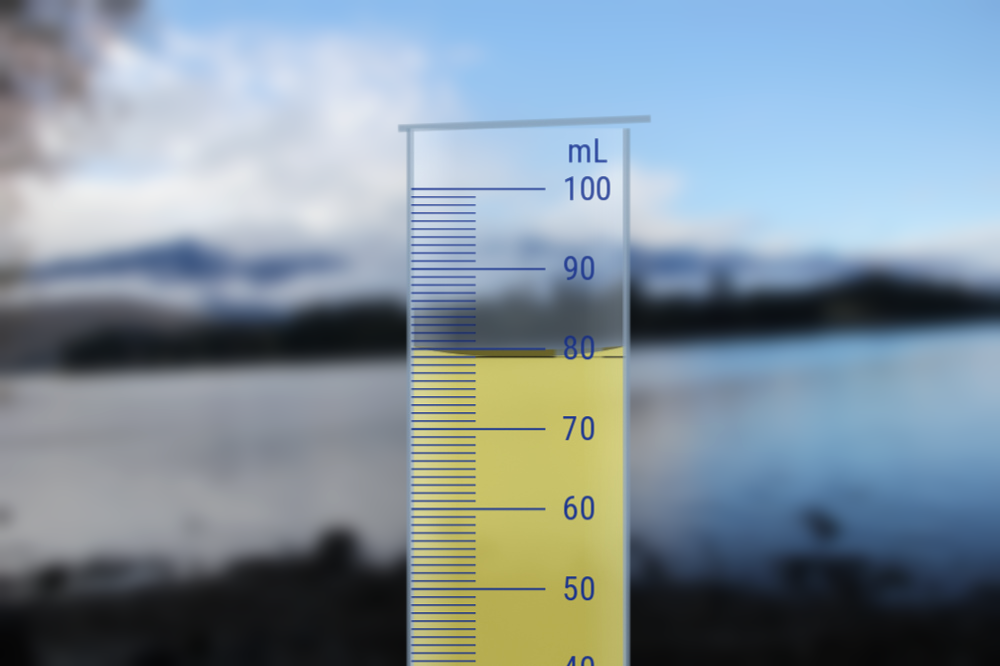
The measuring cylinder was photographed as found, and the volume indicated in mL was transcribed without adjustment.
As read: 79 mL
